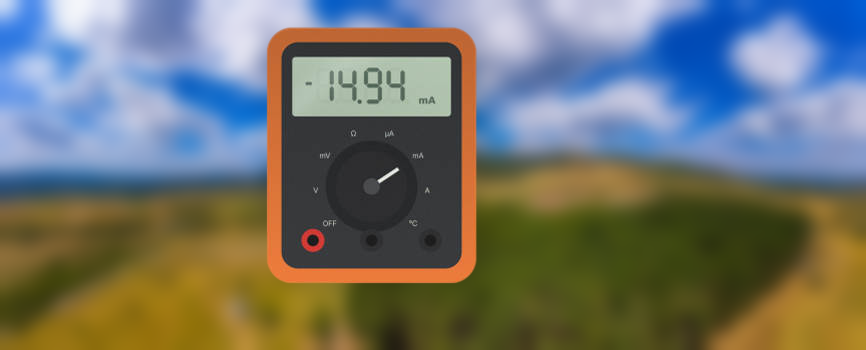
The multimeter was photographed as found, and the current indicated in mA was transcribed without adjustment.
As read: -14.94 mA
